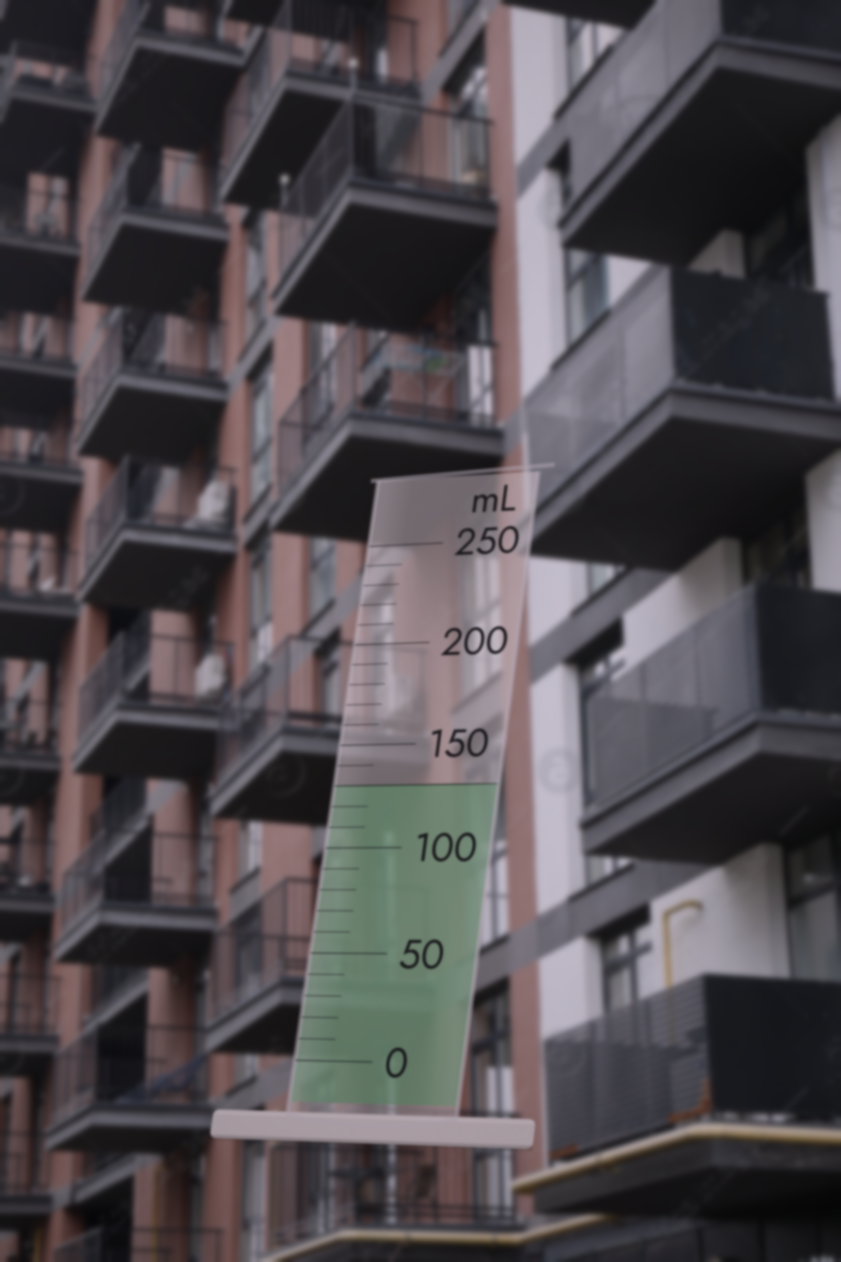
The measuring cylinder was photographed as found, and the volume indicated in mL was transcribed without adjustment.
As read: 130 mL
